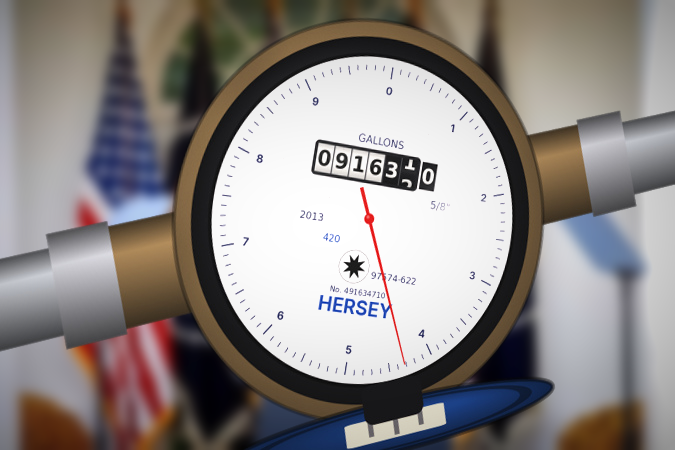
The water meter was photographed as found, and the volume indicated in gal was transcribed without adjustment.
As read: 916314.3 gal
